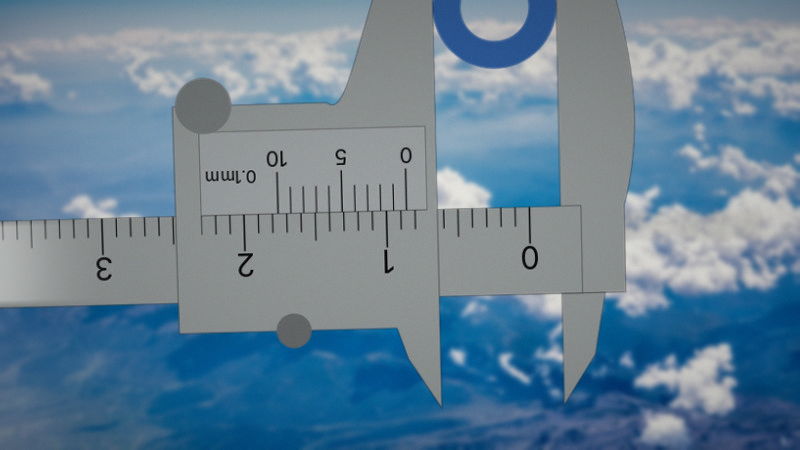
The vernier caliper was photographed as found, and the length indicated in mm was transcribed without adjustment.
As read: 8.6 mm
